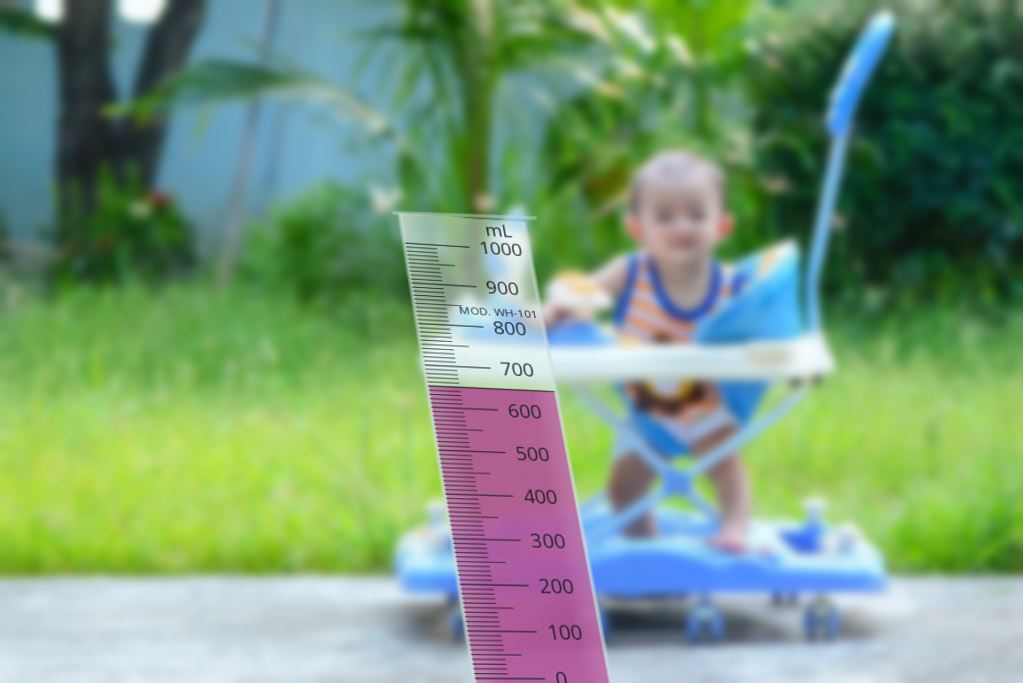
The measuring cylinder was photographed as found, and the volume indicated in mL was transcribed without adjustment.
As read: 650 mL
